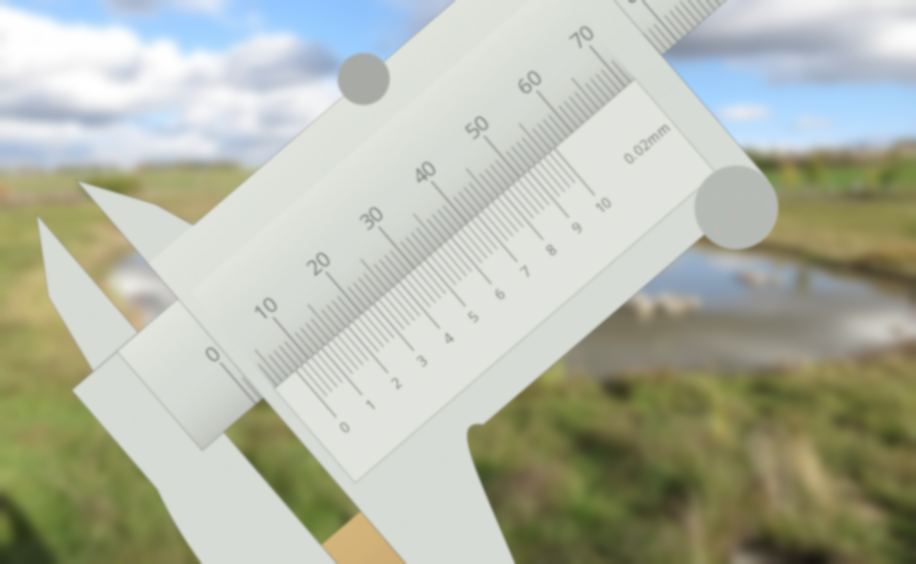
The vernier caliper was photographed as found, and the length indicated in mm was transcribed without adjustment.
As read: 7.5 mm
